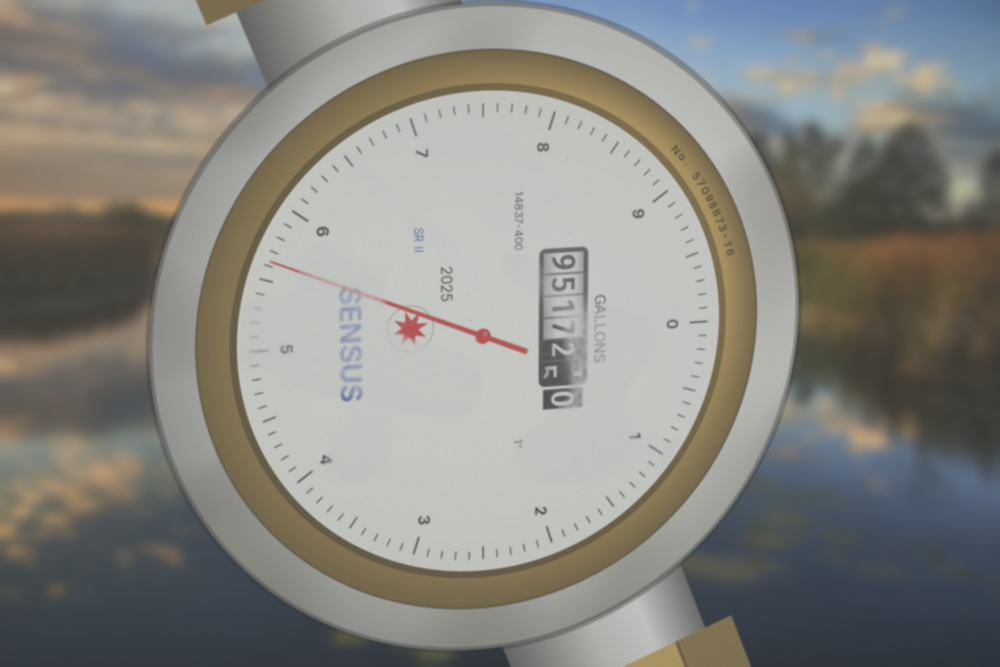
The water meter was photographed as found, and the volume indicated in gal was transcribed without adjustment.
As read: 9517245.6 gal
